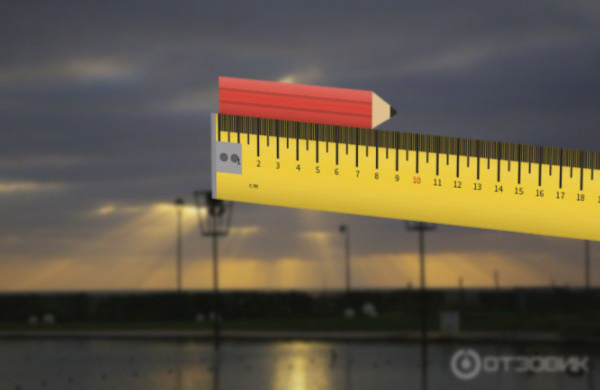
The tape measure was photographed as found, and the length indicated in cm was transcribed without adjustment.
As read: 9 cm
